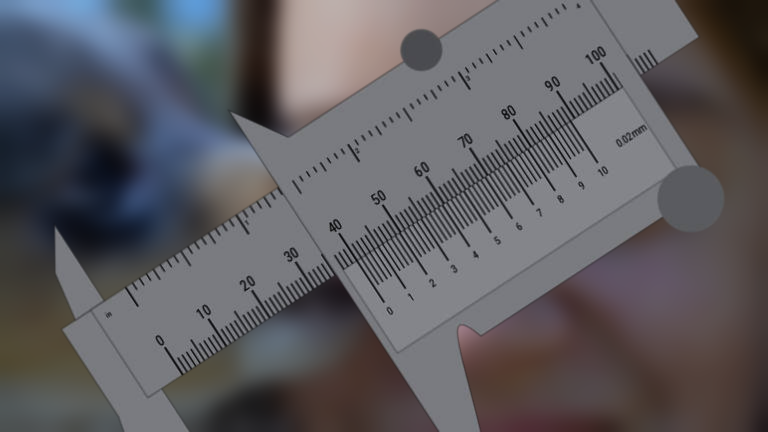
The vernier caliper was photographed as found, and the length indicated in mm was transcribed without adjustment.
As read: 40.0 mm
